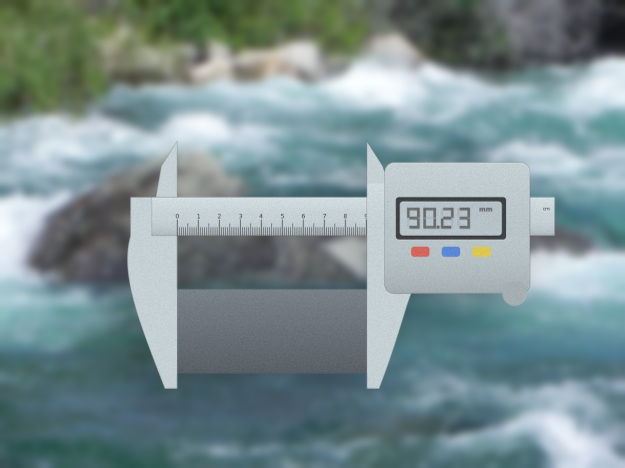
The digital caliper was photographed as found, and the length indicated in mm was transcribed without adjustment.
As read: 90.23 mm
